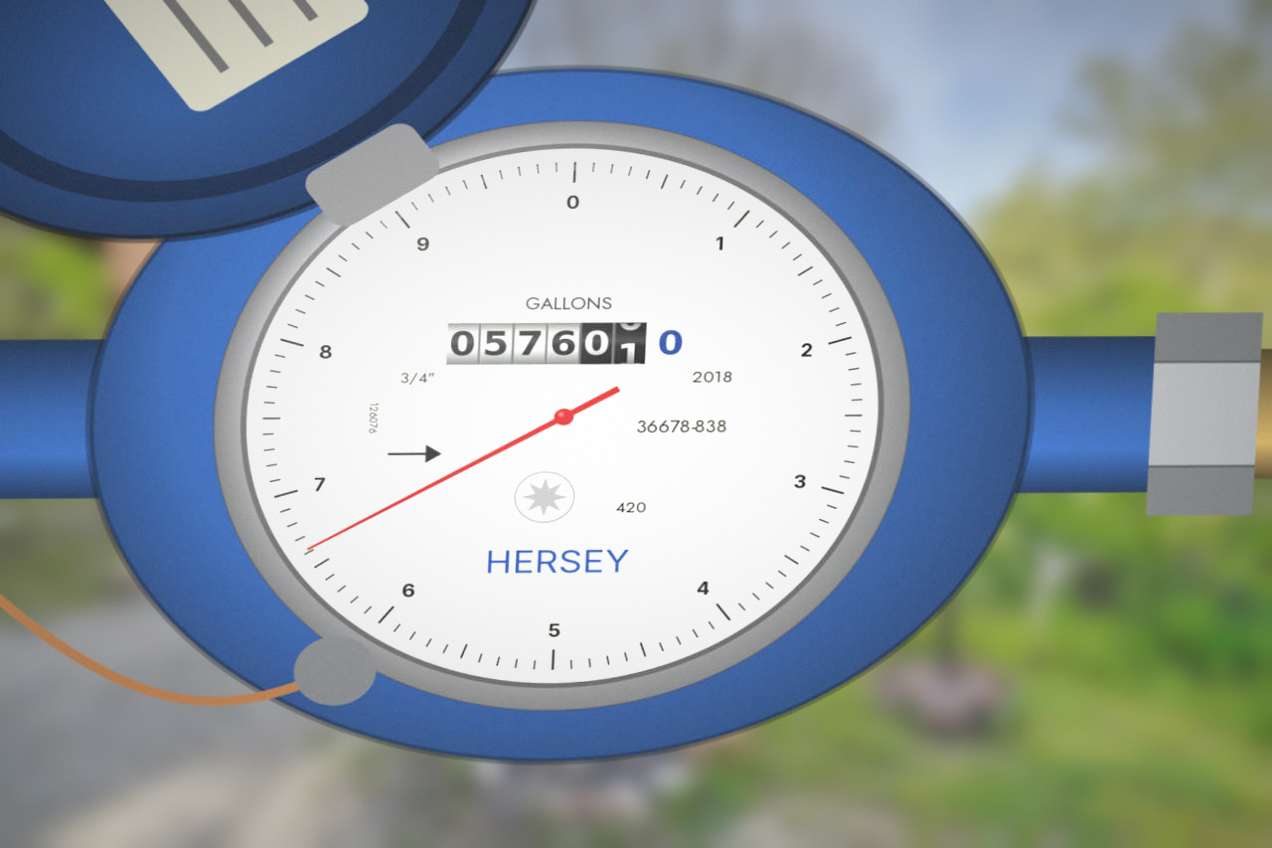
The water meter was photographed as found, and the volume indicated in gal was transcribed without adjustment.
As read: 576006.6 gal
